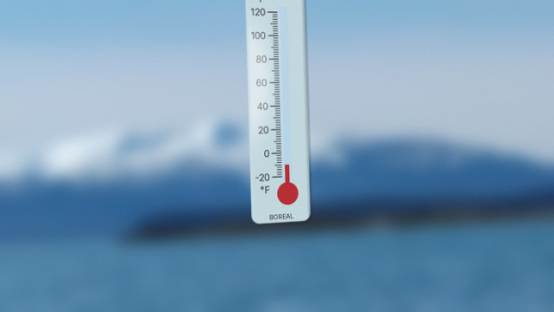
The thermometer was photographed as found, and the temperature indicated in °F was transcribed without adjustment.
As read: -10 °F
